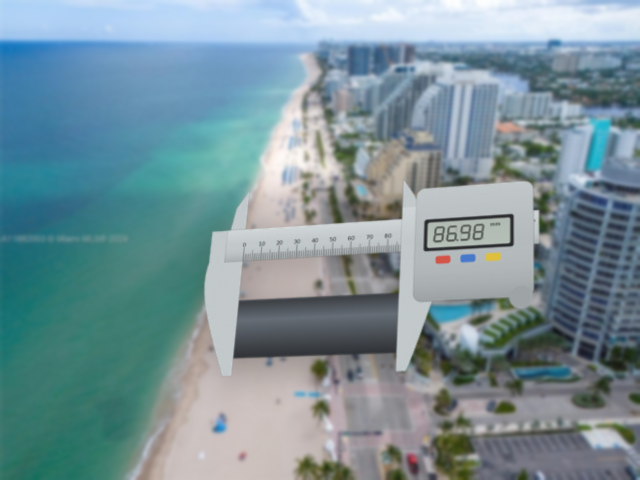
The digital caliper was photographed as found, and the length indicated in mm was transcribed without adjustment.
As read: 86.98 mm
